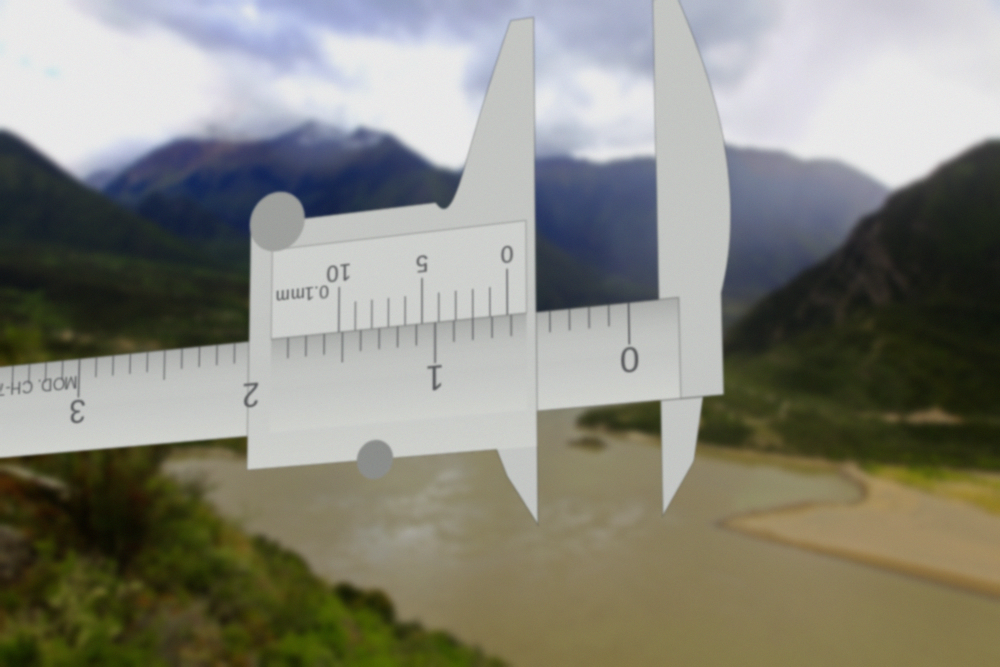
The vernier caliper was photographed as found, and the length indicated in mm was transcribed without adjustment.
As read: 6.2 mm
